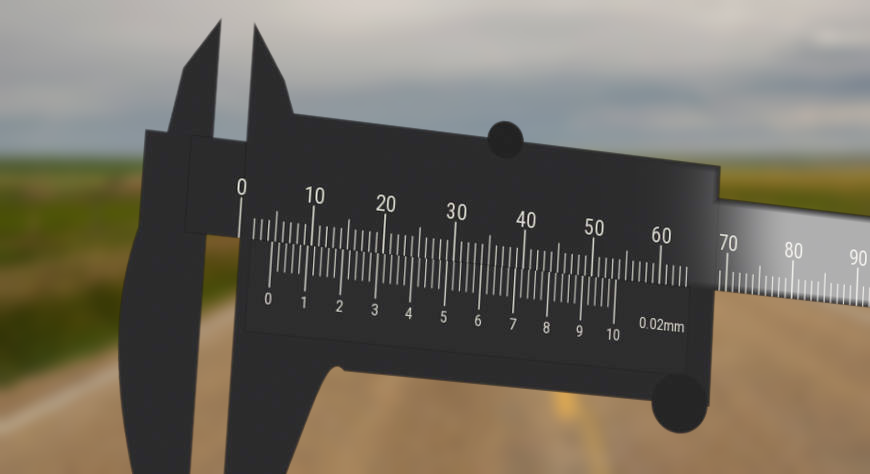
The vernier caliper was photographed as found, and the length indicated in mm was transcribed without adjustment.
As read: 4.6 mm
